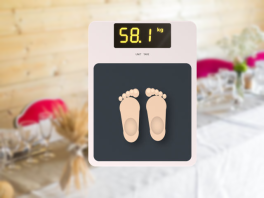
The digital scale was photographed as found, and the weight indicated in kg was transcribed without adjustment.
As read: 58.1 kg
